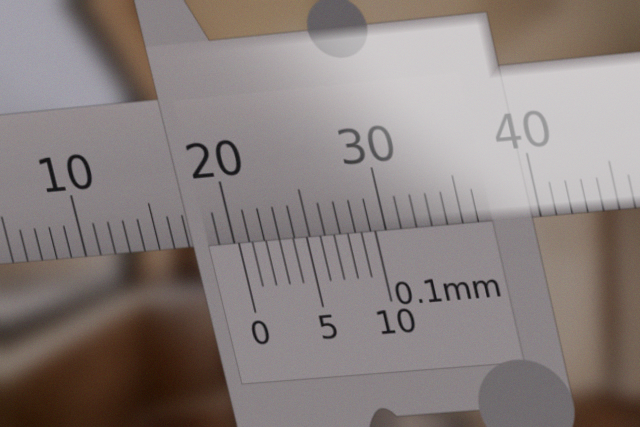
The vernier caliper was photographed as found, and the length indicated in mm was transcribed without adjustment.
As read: 20.3 mm
